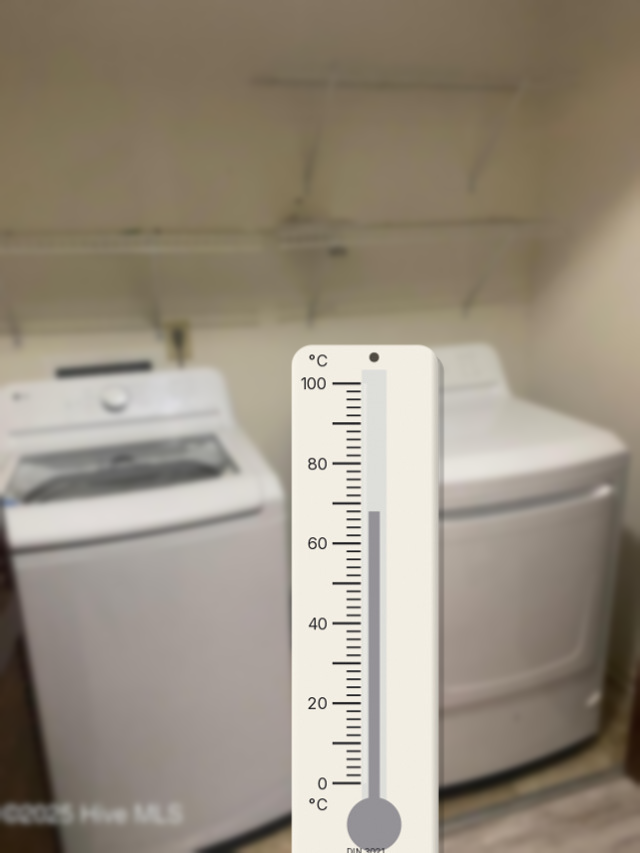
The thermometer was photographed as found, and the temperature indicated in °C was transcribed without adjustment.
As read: 68 °C
